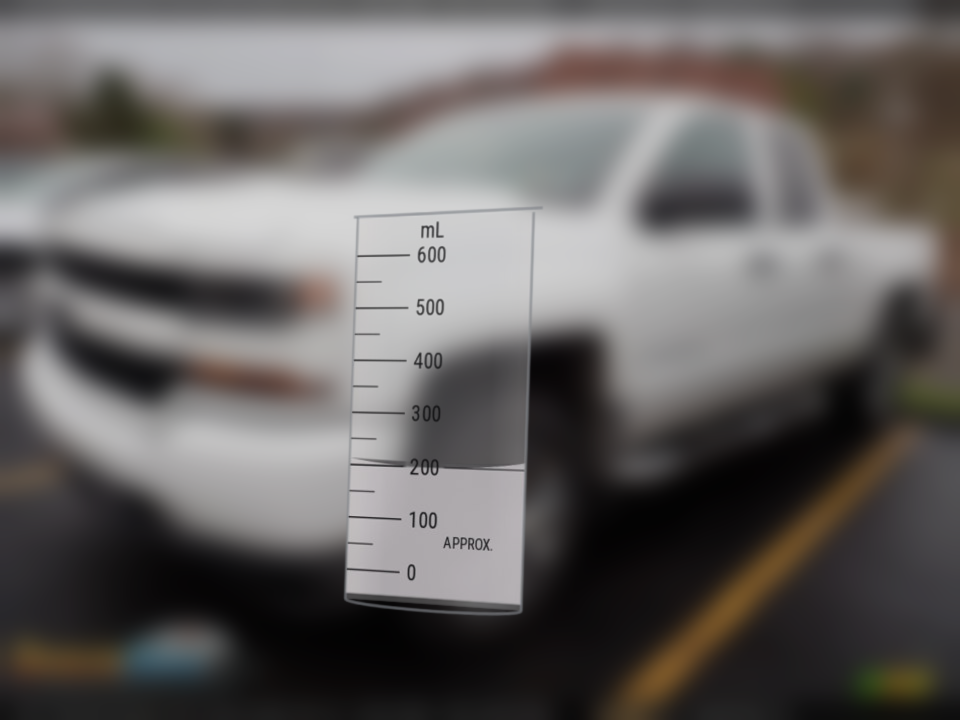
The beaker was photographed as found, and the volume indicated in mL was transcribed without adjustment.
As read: 200 mL
